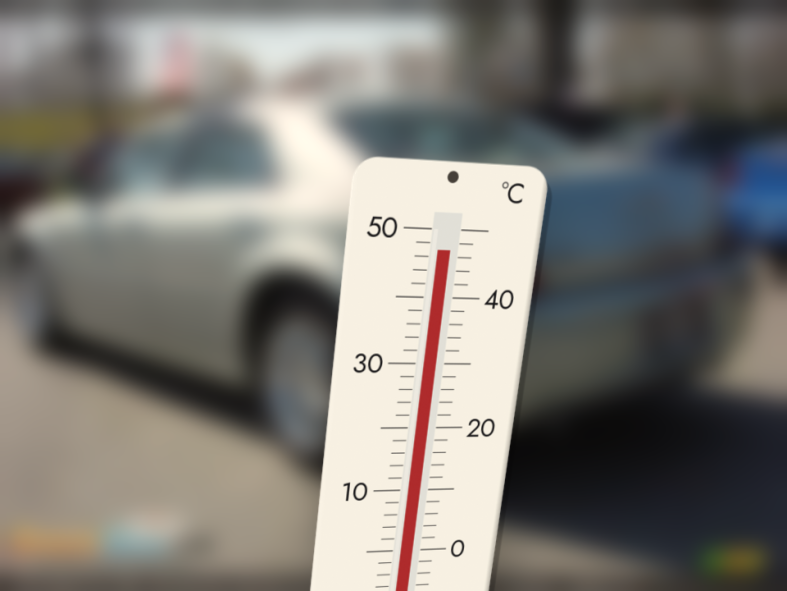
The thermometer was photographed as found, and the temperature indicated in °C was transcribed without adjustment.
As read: 47 °C
